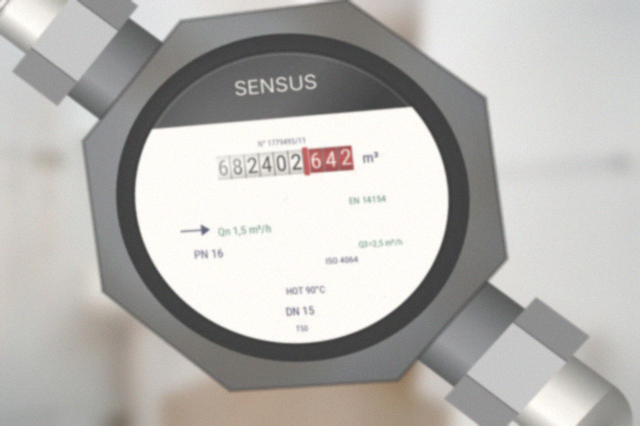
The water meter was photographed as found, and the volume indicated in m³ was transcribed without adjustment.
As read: 682402.642 m³
